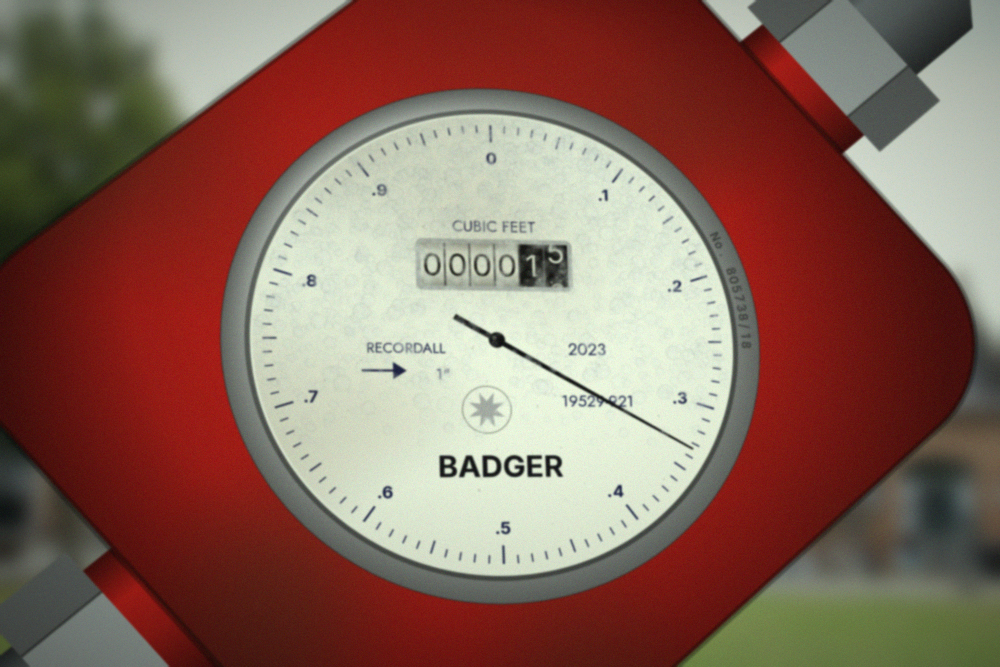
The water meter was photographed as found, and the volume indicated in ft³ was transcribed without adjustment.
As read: 15.33 ft³
